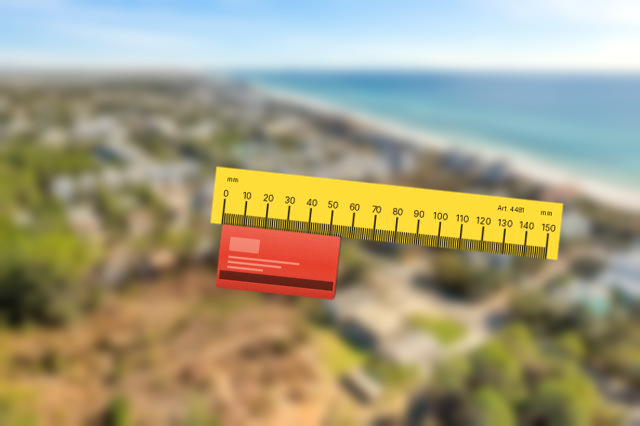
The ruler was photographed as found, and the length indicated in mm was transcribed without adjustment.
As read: 55 mm
